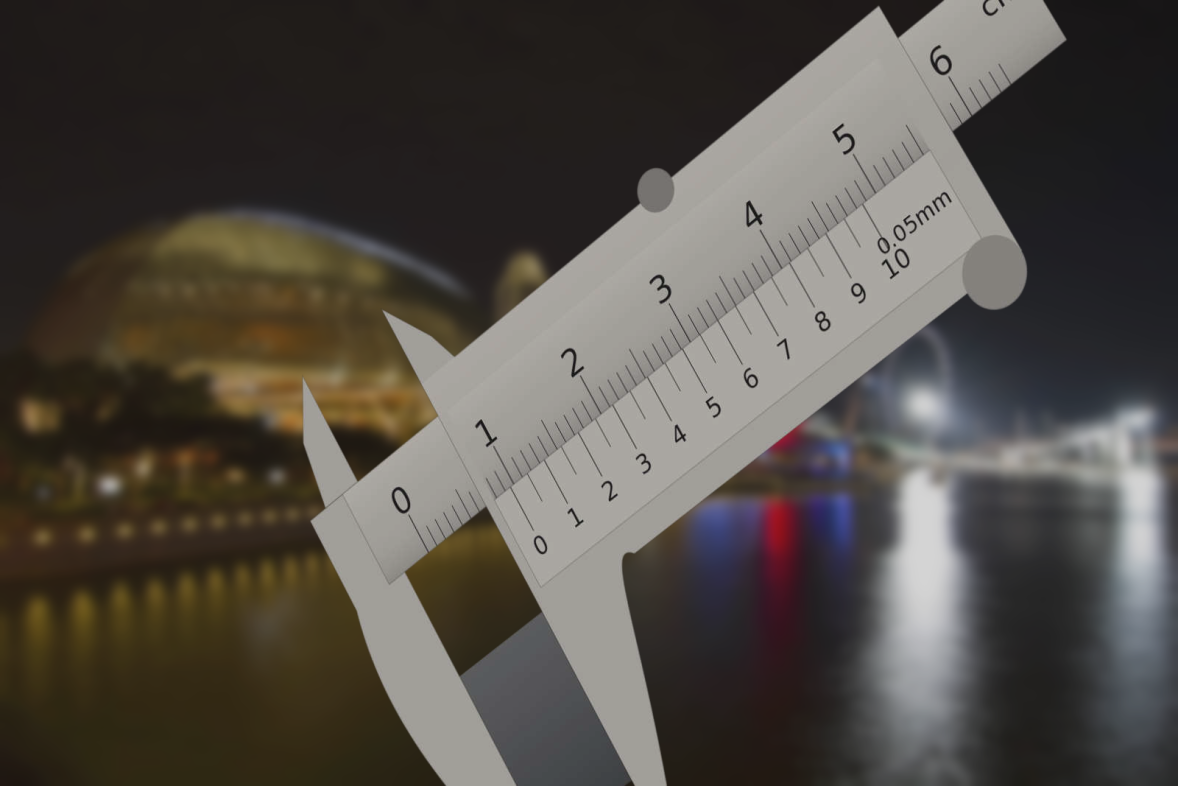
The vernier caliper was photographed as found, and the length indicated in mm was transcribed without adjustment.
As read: 9.6 mm
